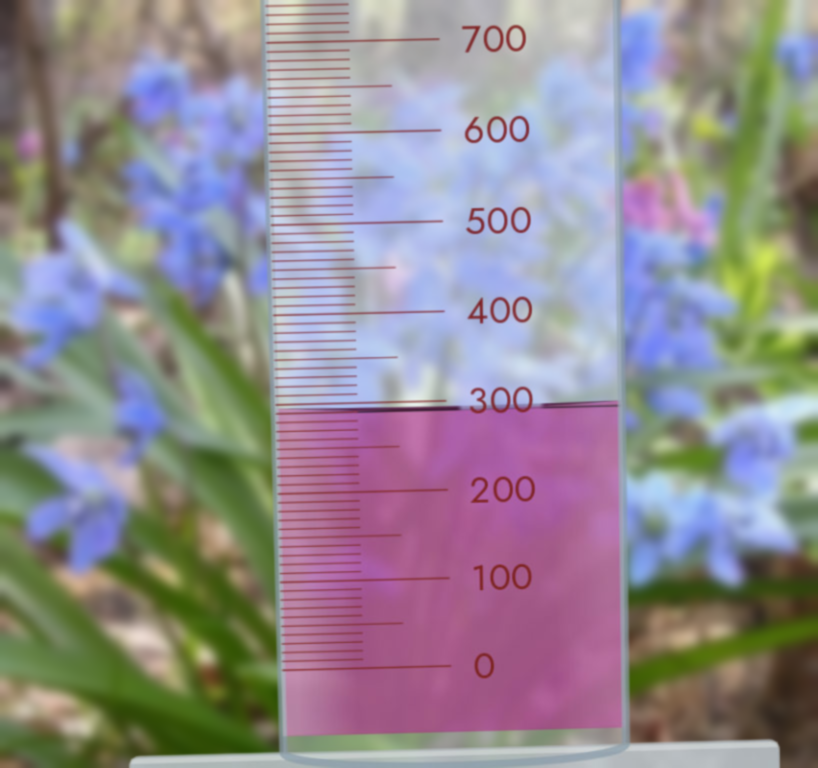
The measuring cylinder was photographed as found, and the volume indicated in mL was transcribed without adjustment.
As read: 290 mL
